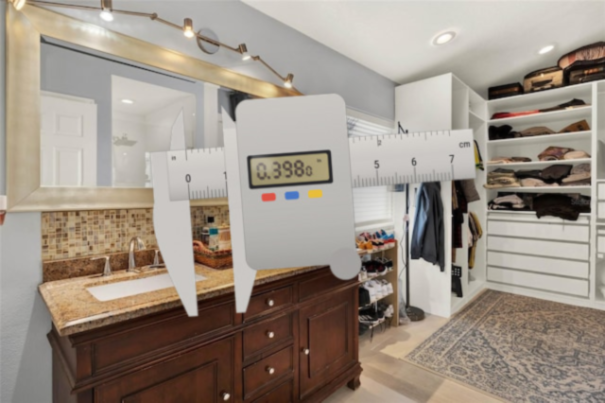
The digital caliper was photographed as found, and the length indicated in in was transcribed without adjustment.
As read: 0.3980 in
